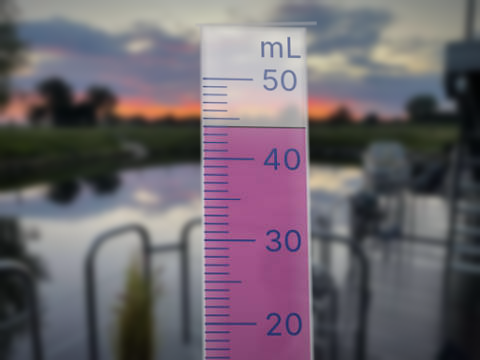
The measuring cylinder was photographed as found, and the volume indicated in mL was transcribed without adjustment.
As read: 44 mL
